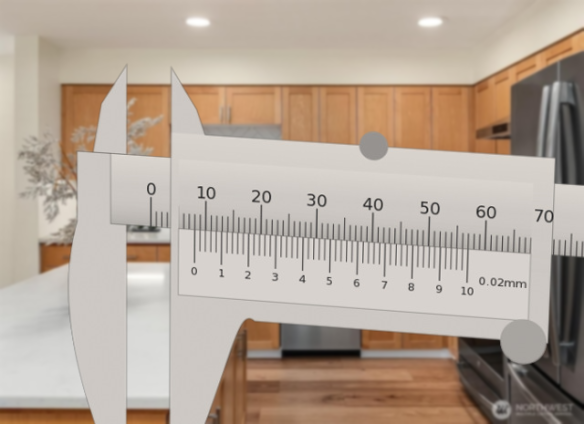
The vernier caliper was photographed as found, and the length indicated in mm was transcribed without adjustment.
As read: 8.0 mm
